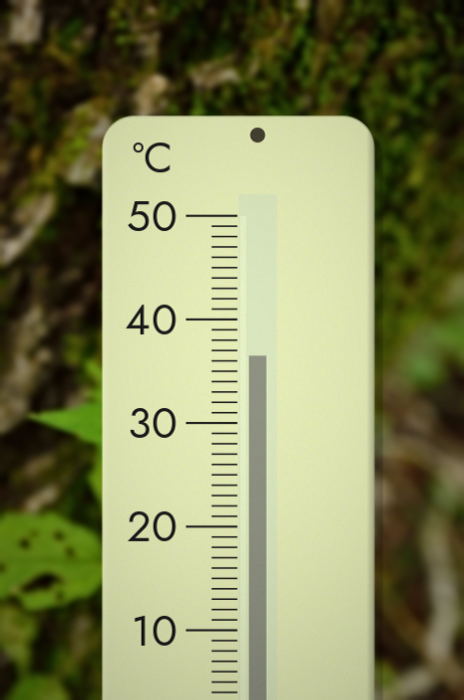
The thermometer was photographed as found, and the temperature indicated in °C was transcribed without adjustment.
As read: 36.5 °C
